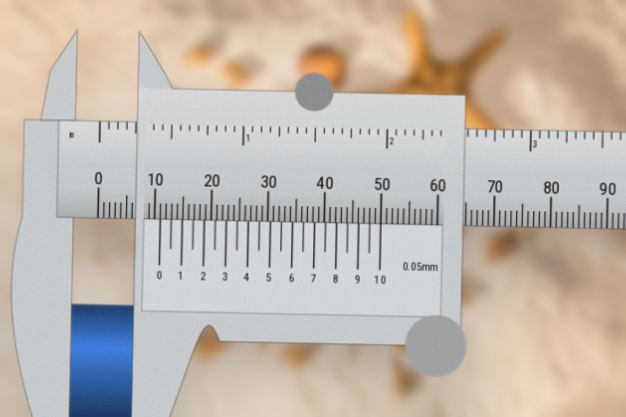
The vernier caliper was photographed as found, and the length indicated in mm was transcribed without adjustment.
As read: 11.0 mm
